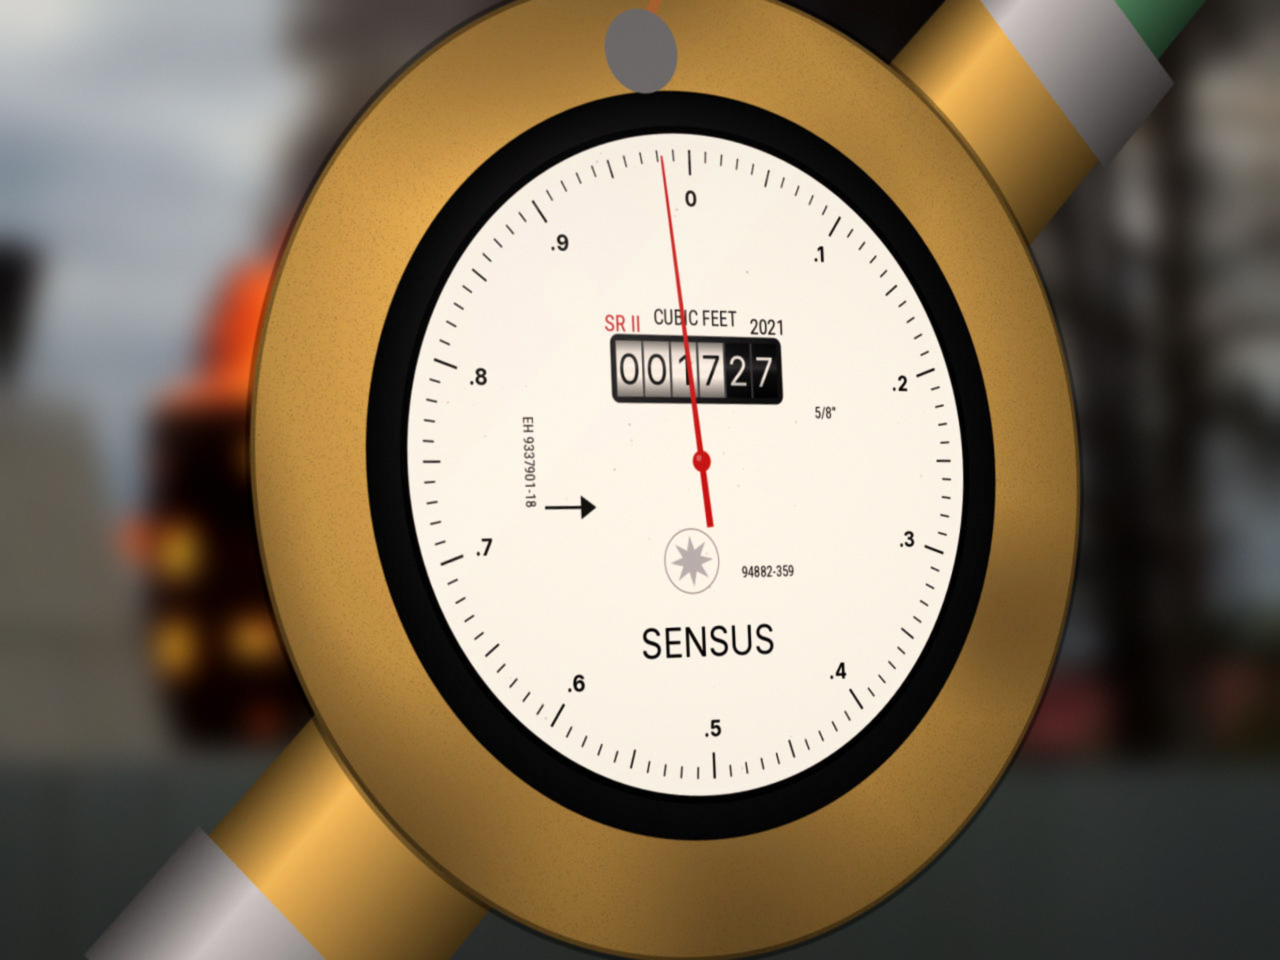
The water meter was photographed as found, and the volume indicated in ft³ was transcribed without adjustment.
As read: 1726.98 ft³
